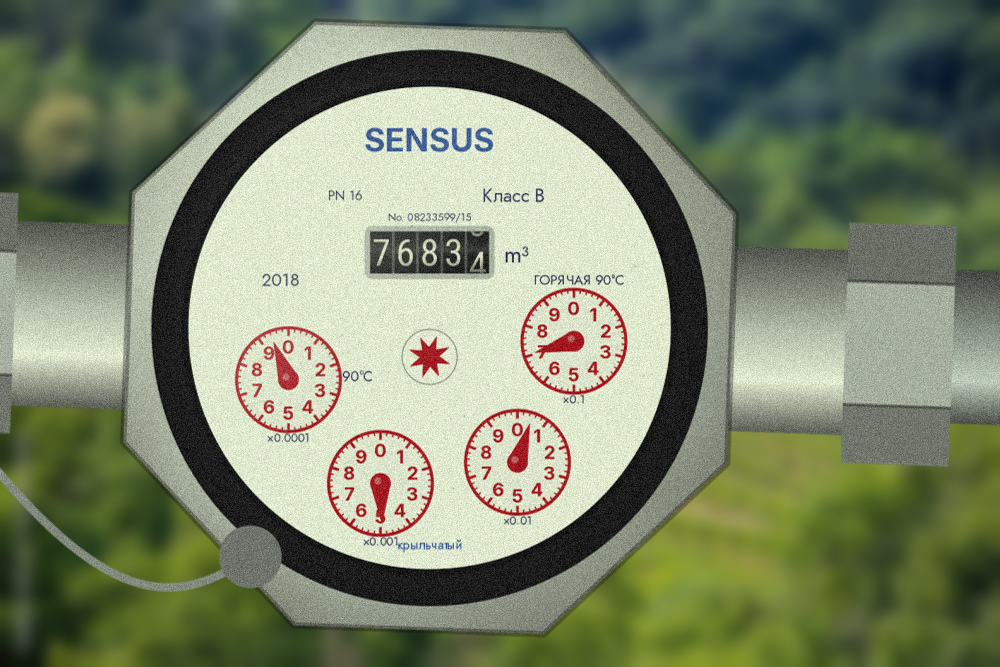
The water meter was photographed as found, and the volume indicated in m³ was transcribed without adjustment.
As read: 76833.7049 m³
